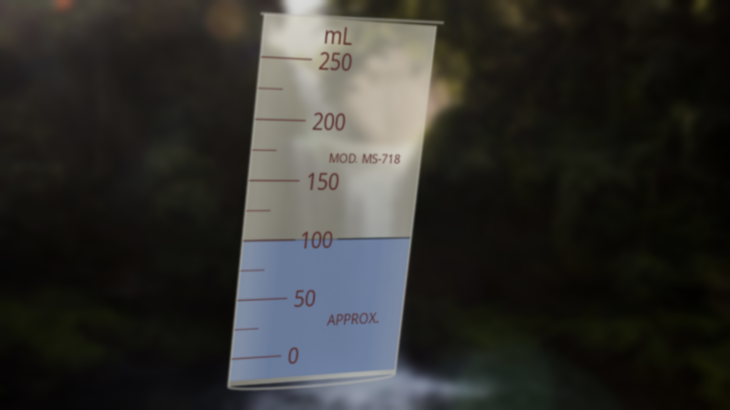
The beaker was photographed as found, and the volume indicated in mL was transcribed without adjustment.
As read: 100 mL
